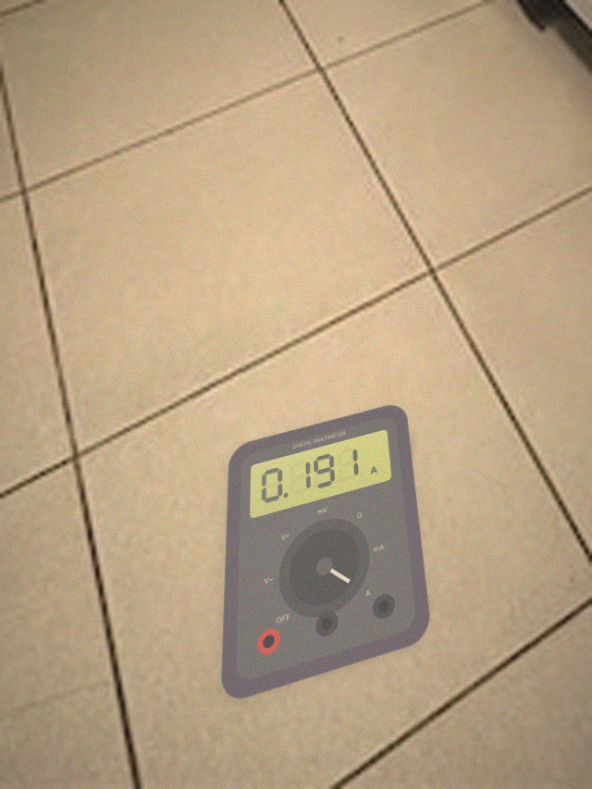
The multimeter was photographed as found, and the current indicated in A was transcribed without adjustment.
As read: 0.191 A
